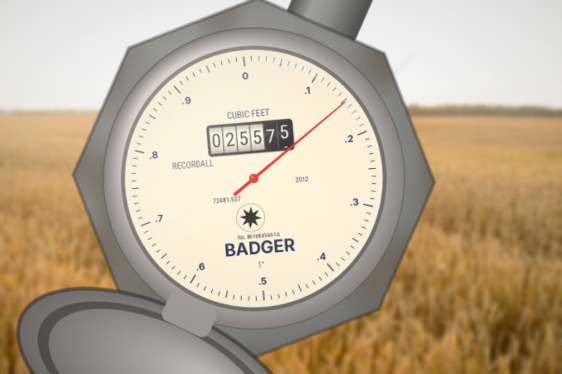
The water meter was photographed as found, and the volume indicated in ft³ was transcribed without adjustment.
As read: 25575.15 ft³
